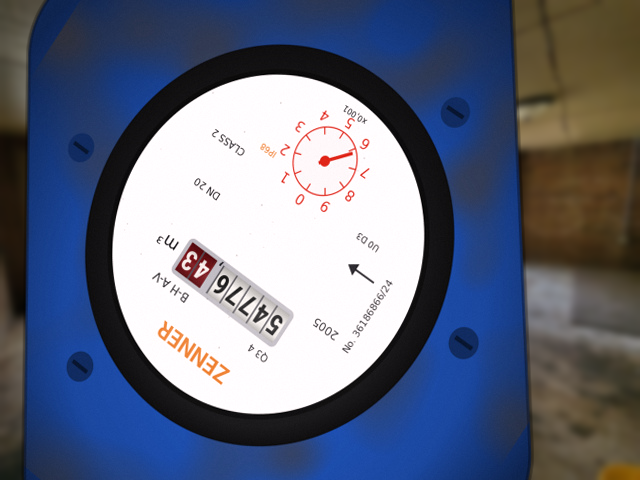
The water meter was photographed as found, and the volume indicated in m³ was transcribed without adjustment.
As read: 54776.436 m³
